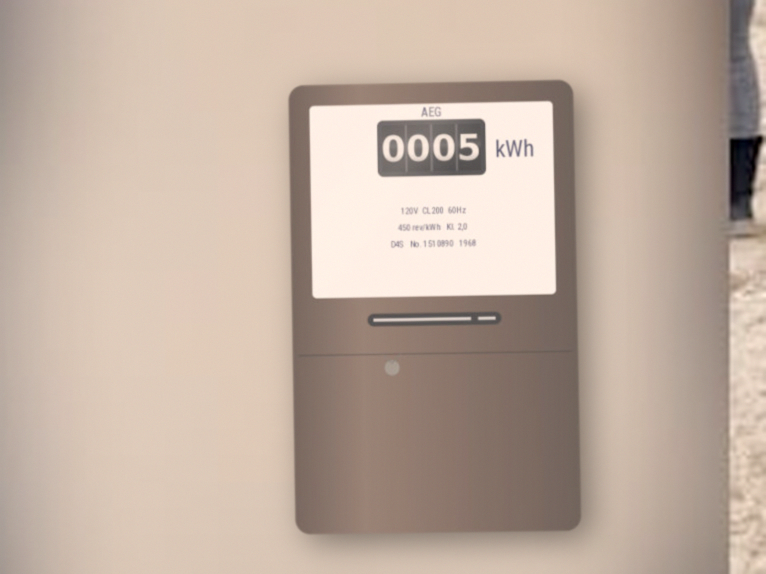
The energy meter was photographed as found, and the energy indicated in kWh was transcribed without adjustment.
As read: 5 kWh
